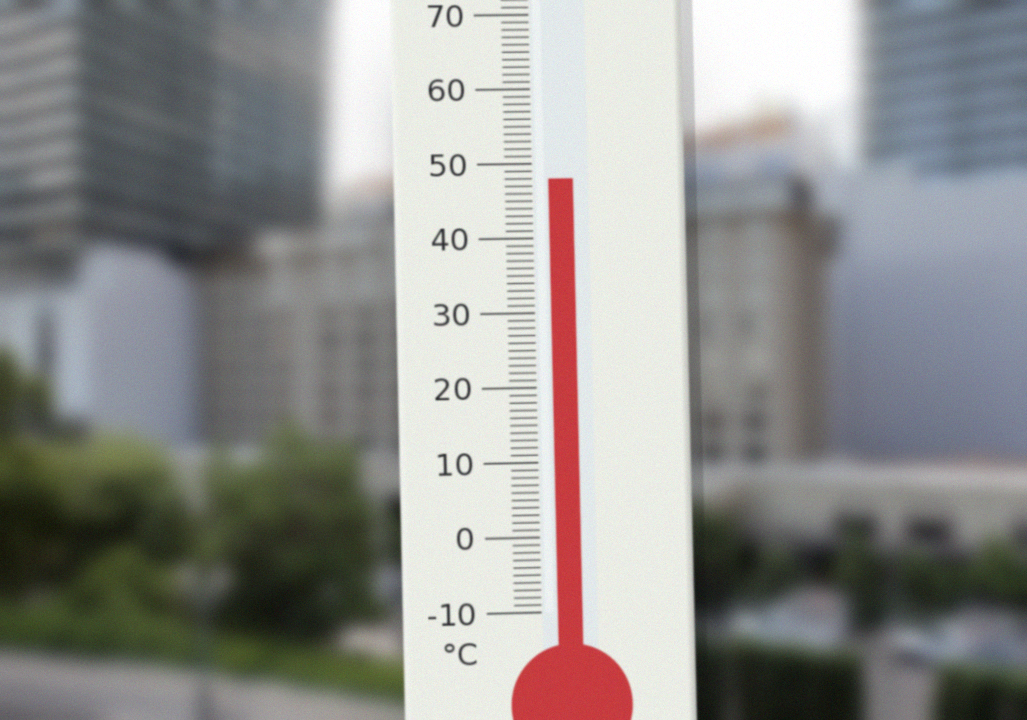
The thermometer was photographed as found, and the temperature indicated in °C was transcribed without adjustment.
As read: 48 °C
